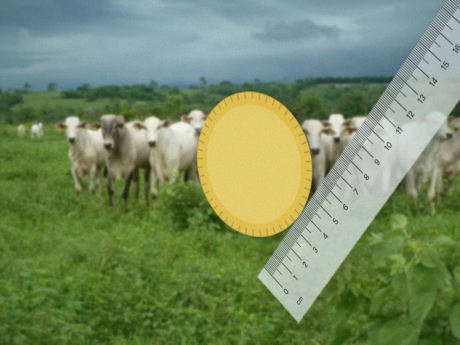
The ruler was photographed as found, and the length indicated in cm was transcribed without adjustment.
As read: 7.5 cm
